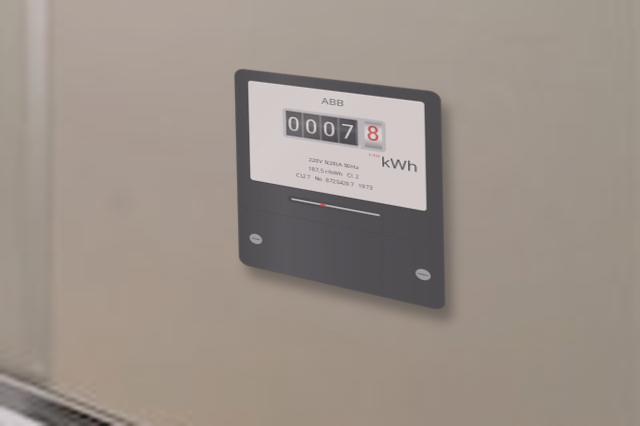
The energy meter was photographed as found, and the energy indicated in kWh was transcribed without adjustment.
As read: 7.8 kWh
